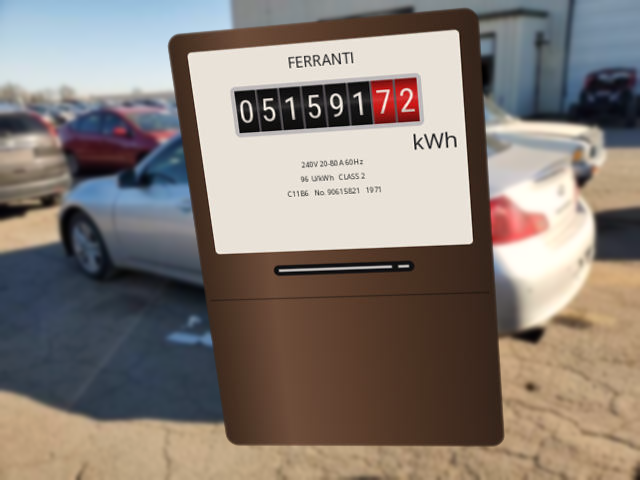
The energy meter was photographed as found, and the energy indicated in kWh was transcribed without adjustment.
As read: 51591.72 kWh
